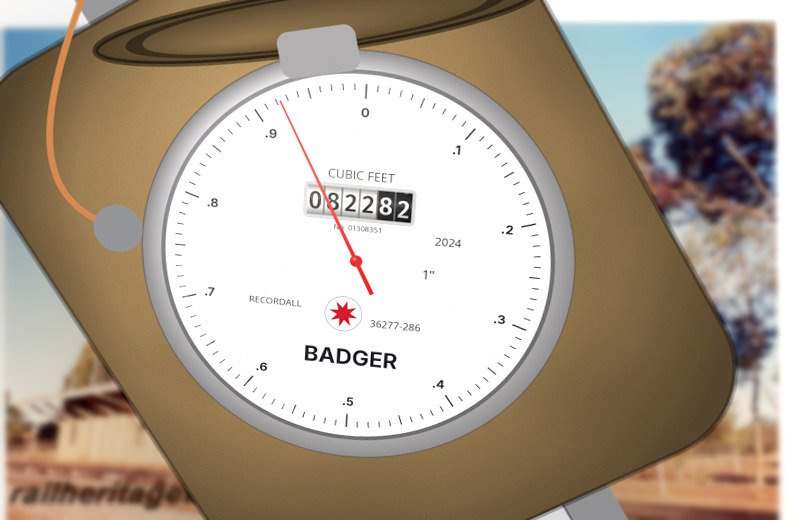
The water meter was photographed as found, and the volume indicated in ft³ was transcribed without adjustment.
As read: 82281.92 ft³
